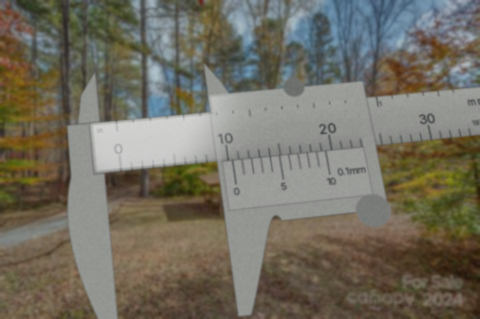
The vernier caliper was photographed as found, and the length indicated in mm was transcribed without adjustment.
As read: 10.4 mm
